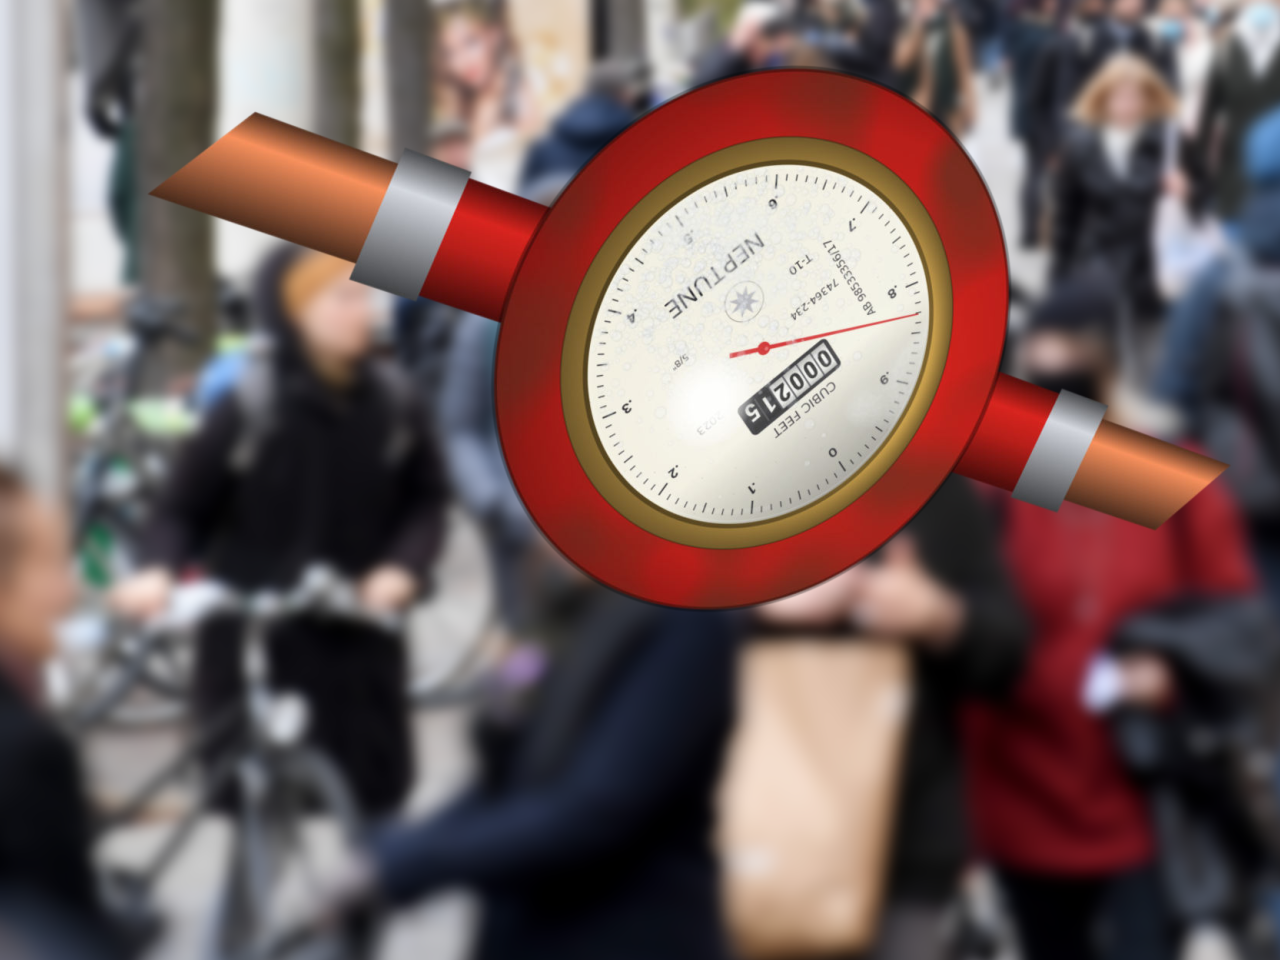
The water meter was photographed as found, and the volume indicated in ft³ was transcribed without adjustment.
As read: 214.83 ft³
